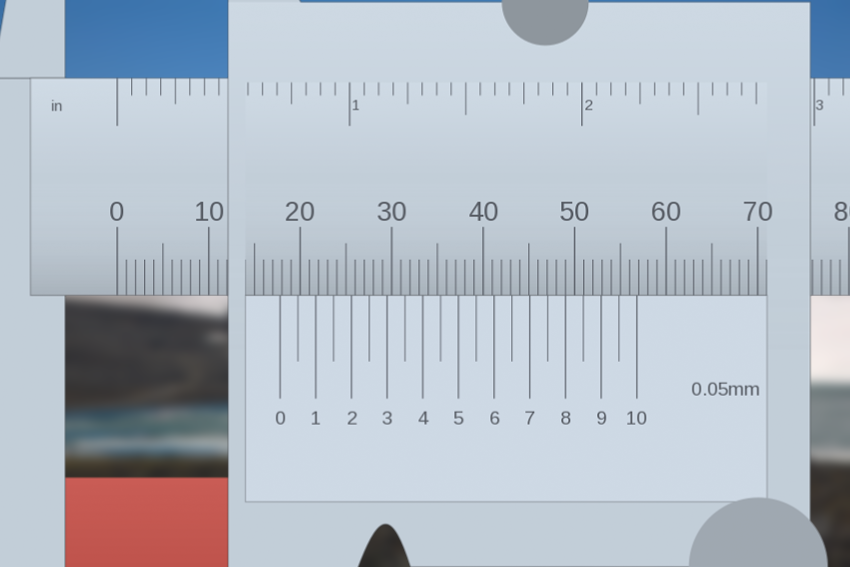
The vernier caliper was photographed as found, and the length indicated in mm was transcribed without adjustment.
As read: 17.8 mm
